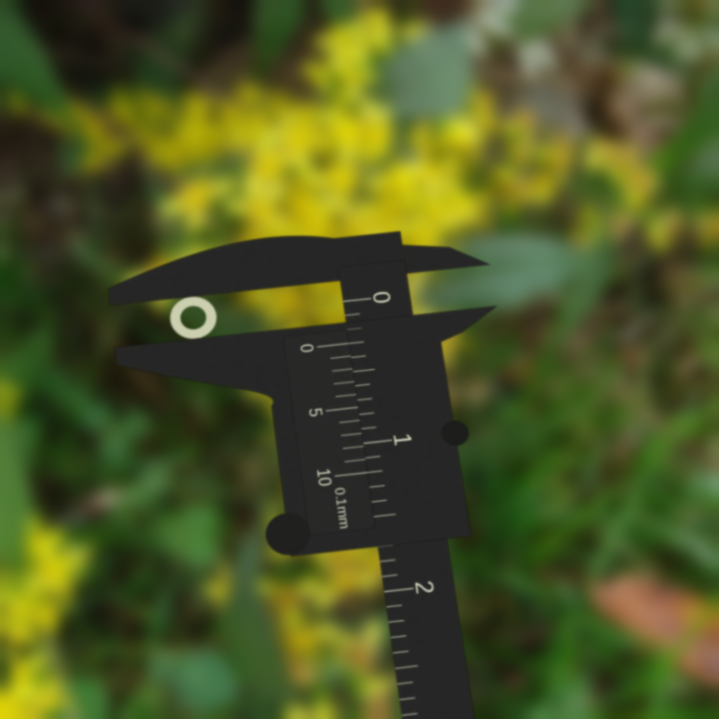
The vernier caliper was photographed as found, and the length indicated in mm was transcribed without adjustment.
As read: 3.0 mm
